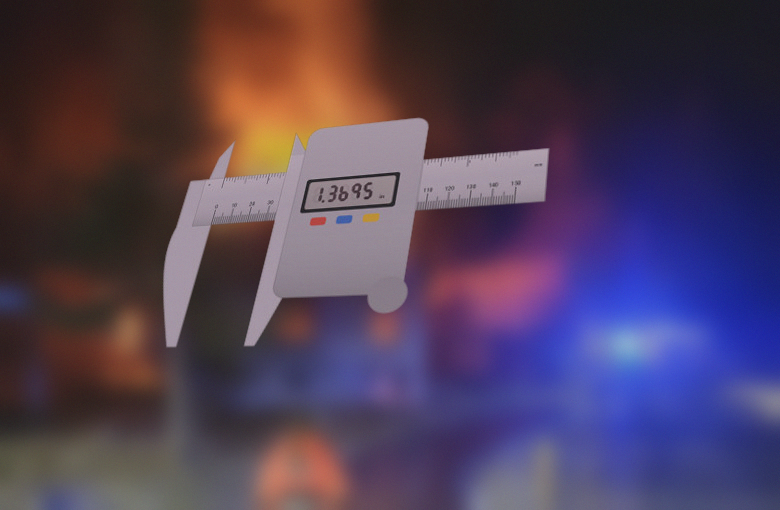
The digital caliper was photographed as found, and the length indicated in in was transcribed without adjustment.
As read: 1.3695 in
